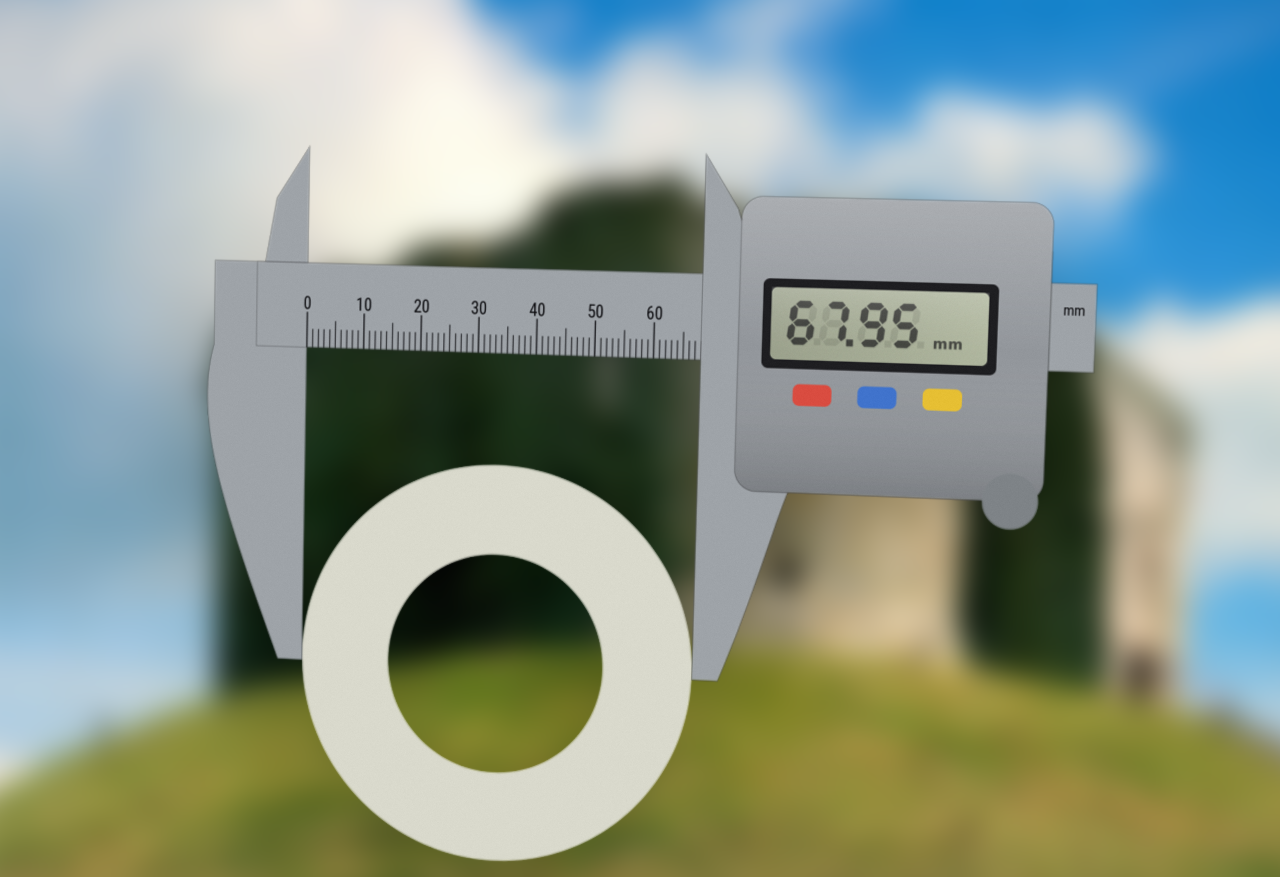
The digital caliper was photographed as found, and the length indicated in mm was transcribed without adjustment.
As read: 67.95 mm
